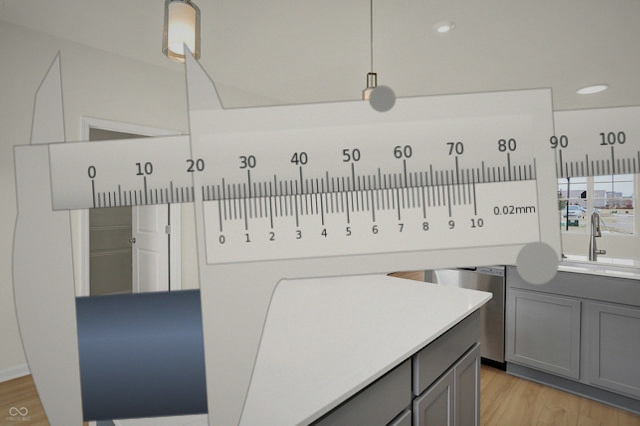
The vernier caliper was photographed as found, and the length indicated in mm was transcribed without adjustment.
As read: 24.0 mm
